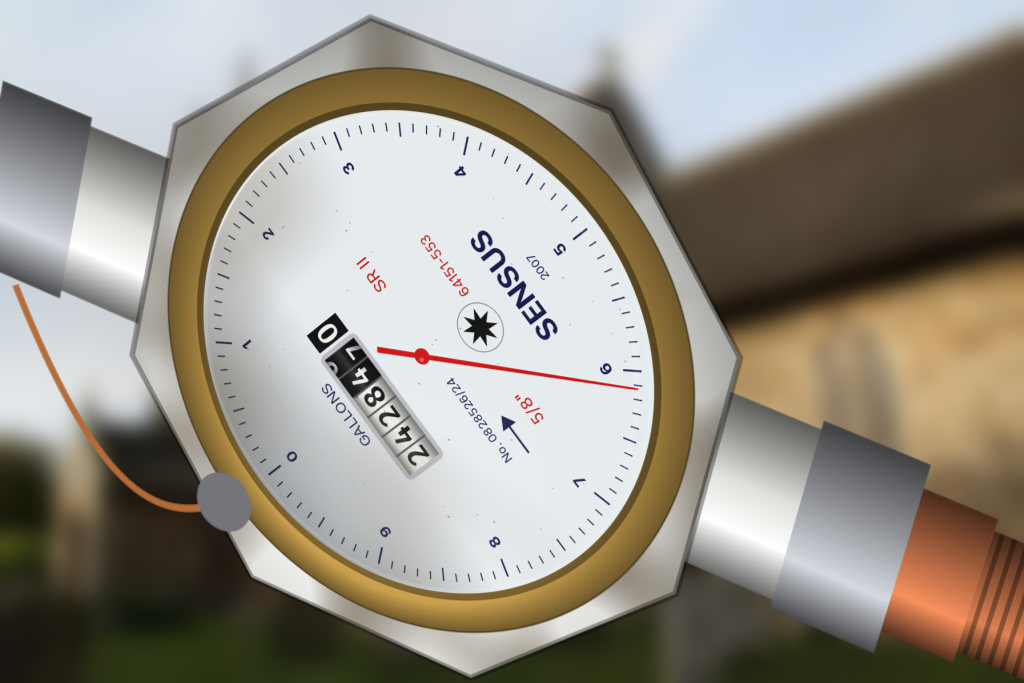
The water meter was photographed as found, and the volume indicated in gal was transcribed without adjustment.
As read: 2428466.1 gal
